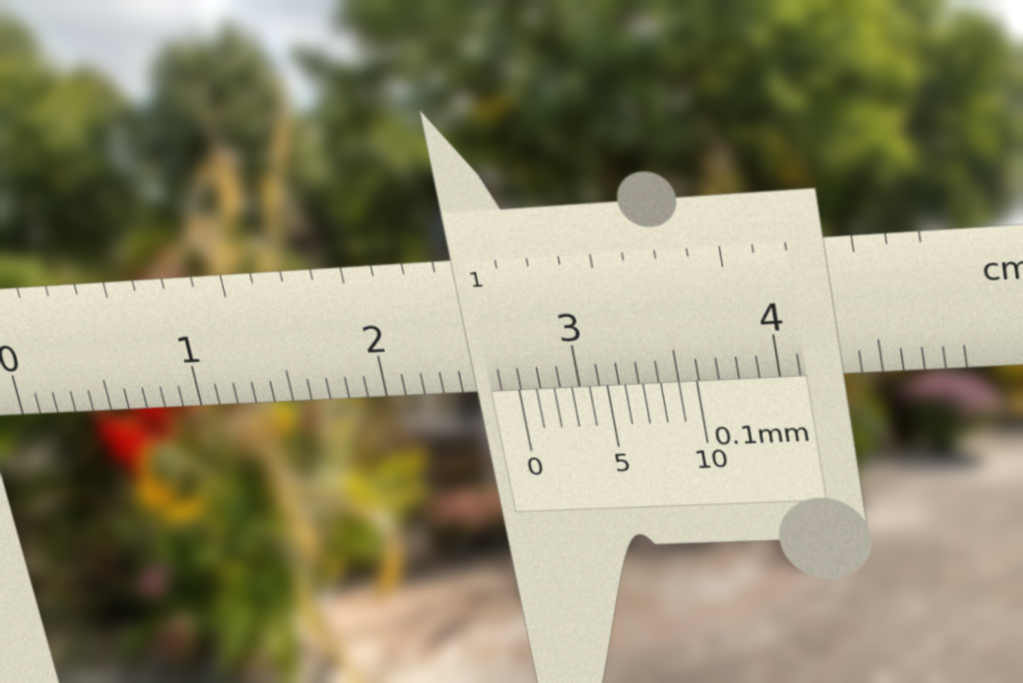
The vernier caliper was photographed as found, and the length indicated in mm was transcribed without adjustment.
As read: 26.9 mm
